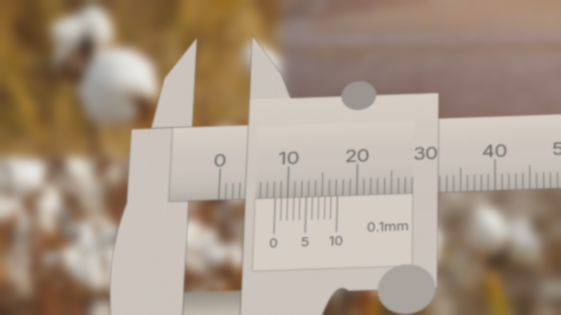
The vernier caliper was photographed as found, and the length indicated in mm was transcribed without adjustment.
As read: 8.2 mm
